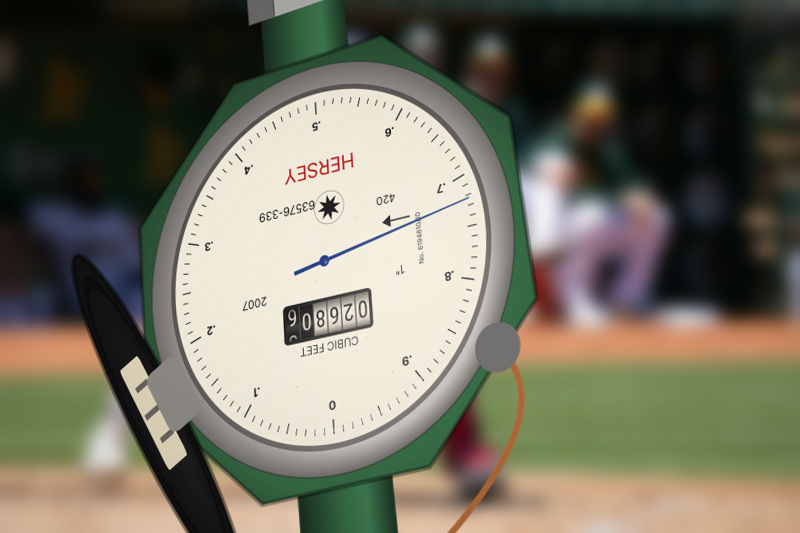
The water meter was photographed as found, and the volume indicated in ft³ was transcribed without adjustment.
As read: 26805.72 ft³
